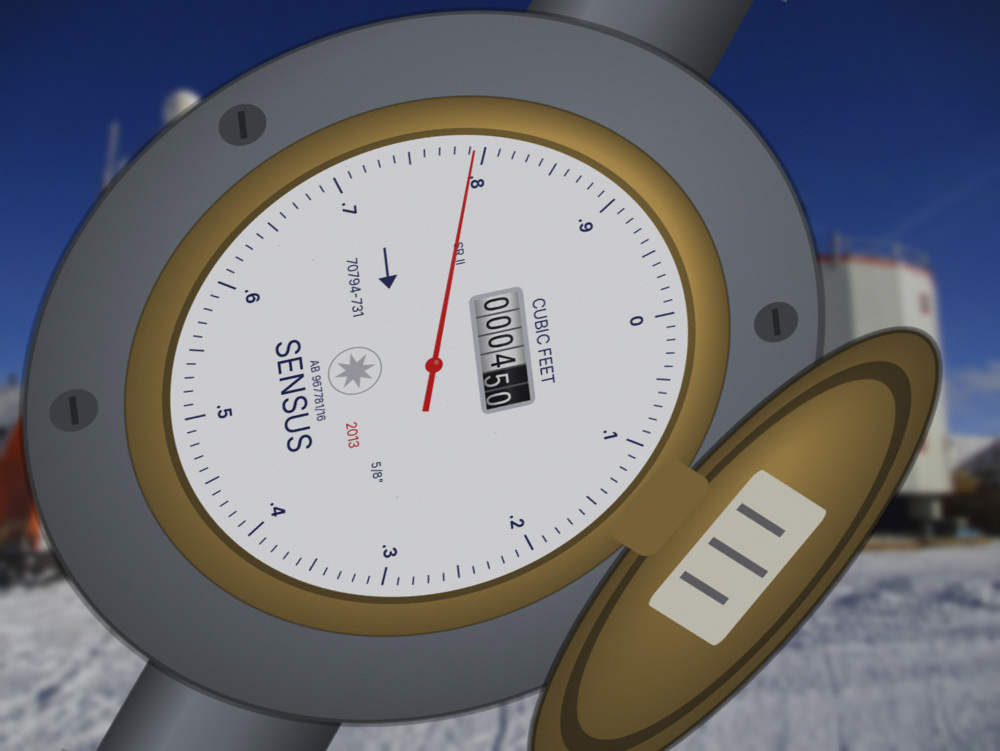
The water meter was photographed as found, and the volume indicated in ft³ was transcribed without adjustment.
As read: 449.79 ft³
